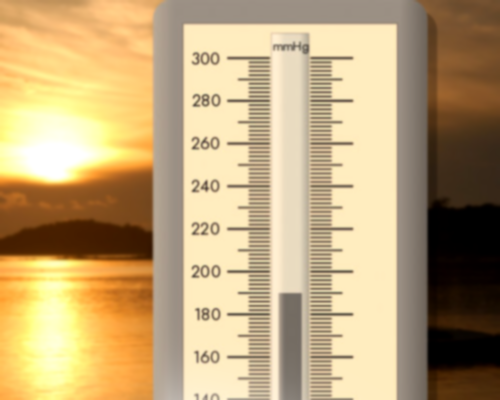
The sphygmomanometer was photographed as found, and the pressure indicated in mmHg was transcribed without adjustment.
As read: 190 mmHg
